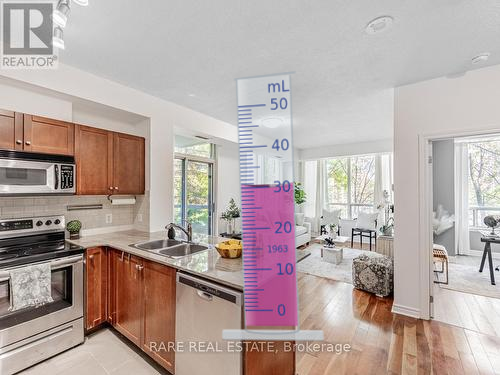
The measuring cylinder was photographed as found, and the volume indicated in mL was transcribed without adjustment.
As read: 30 mL
